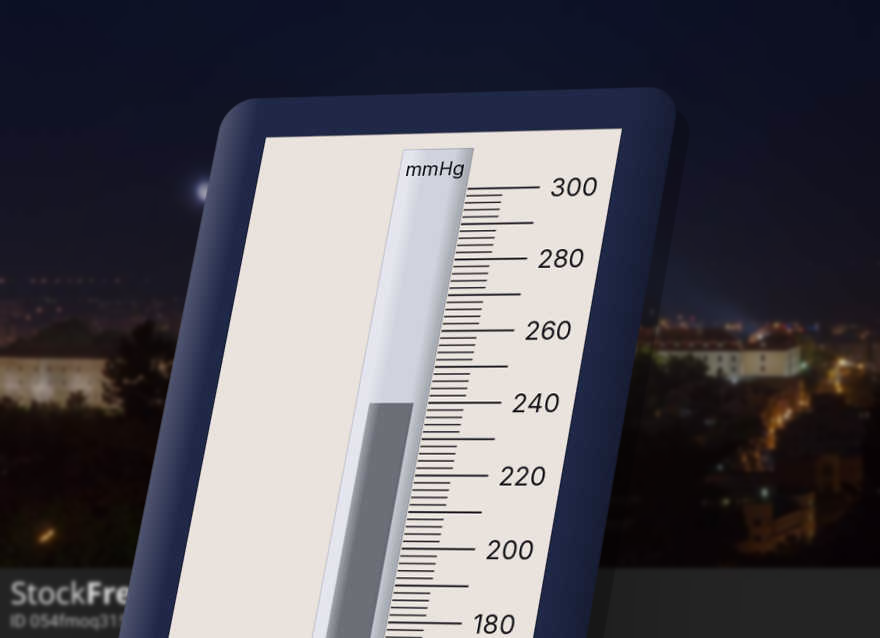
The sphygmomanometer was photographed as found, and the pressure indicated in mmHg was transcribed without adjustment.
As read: 240 mmHg
